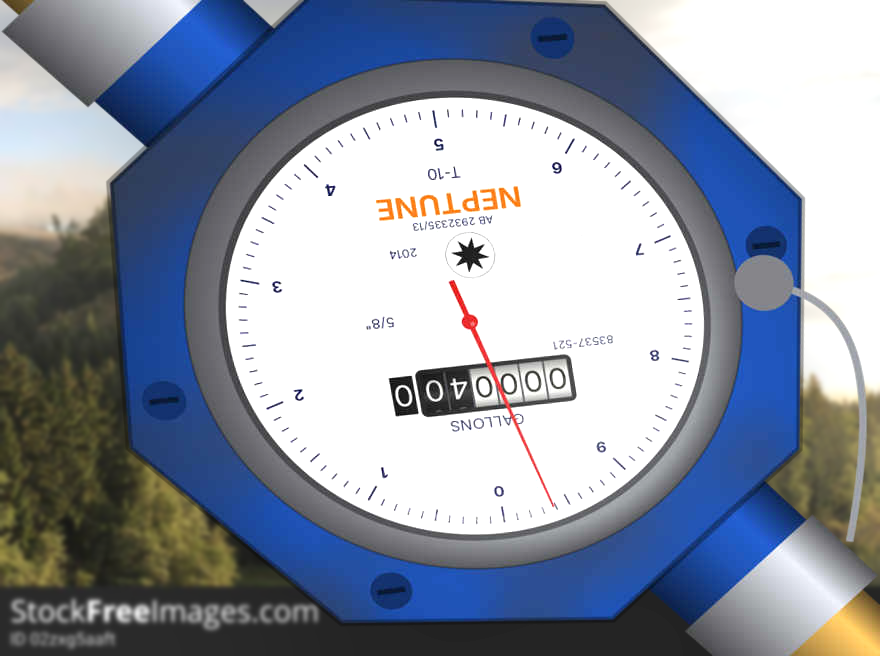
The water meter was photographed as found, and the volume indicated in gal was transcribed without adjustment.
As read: 399.6 gal
